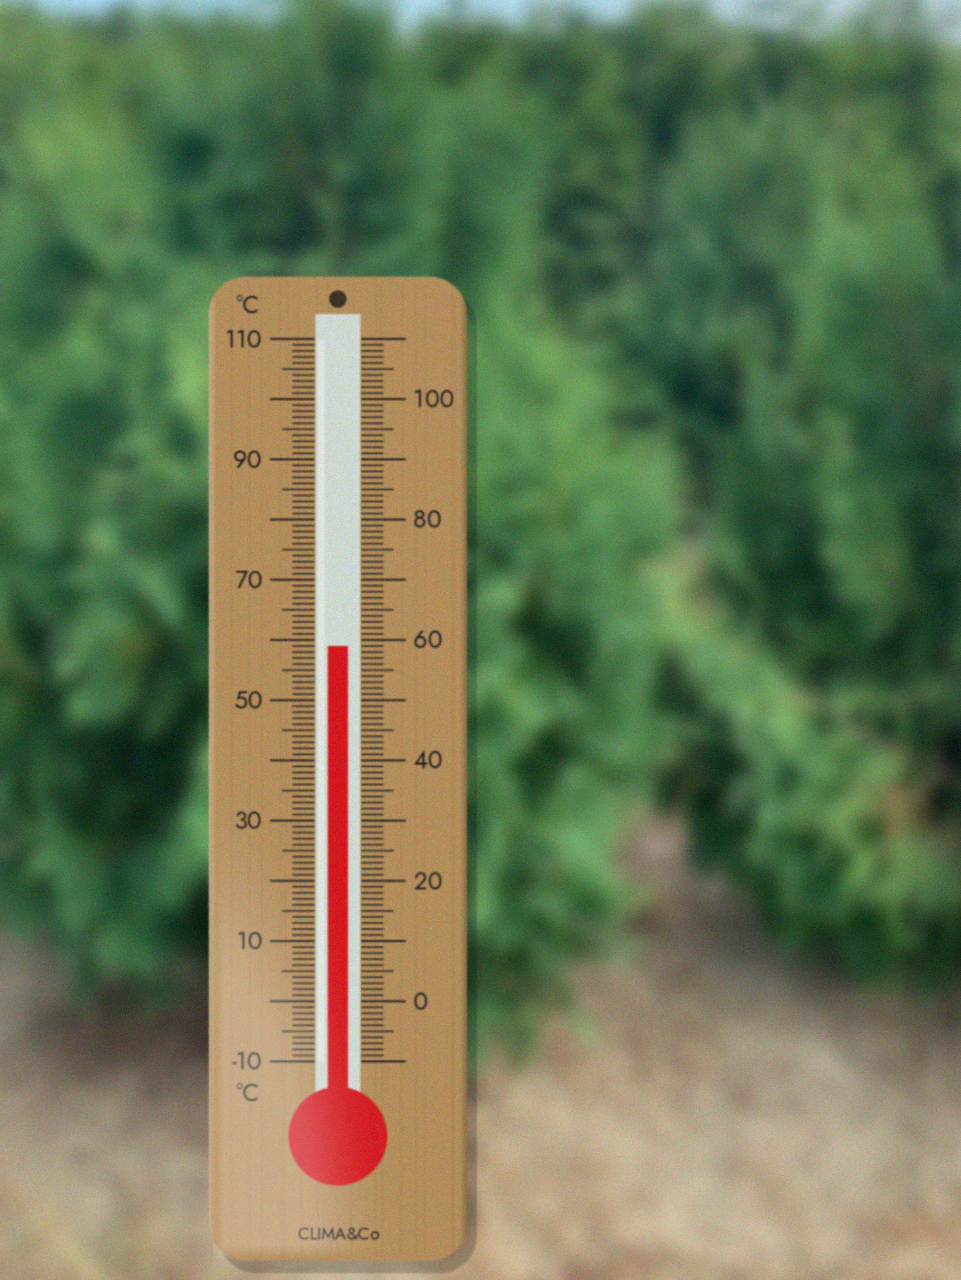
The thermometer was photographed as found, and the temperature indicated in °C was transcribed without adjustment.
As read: 59 °C
